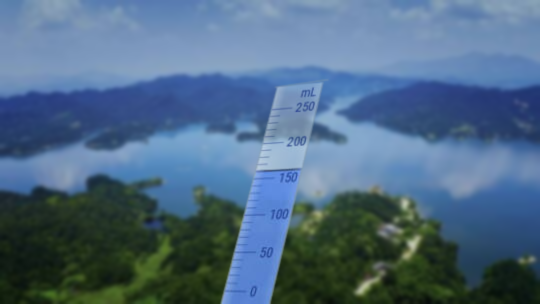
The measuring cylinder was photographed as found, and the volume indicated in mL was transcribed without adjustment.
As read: 160 mL
